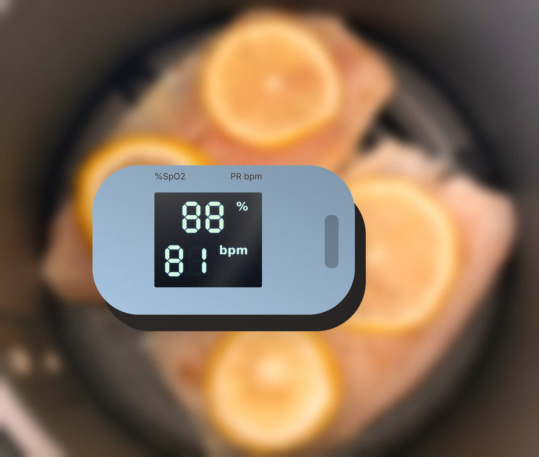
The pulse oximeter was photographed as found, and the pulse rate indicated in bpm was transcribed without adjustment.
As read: 81 bpm
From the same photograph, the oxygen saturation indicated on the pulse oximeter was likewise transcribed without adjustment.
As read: 88 %
